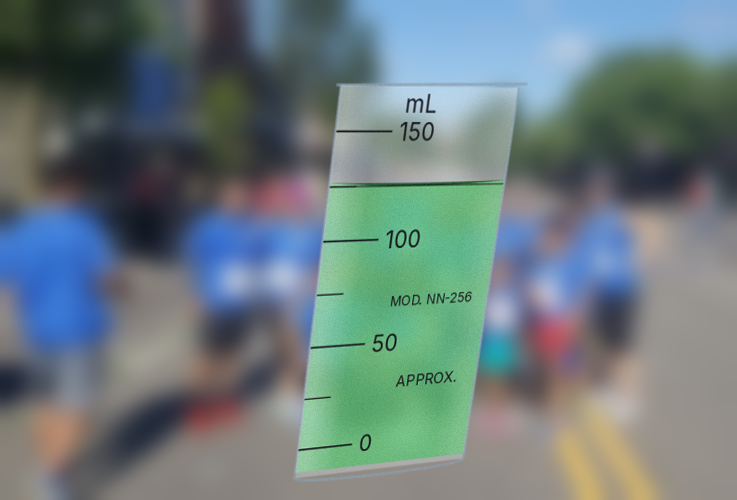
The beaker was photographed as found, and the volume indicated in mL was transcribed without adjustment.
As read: 125 mL
